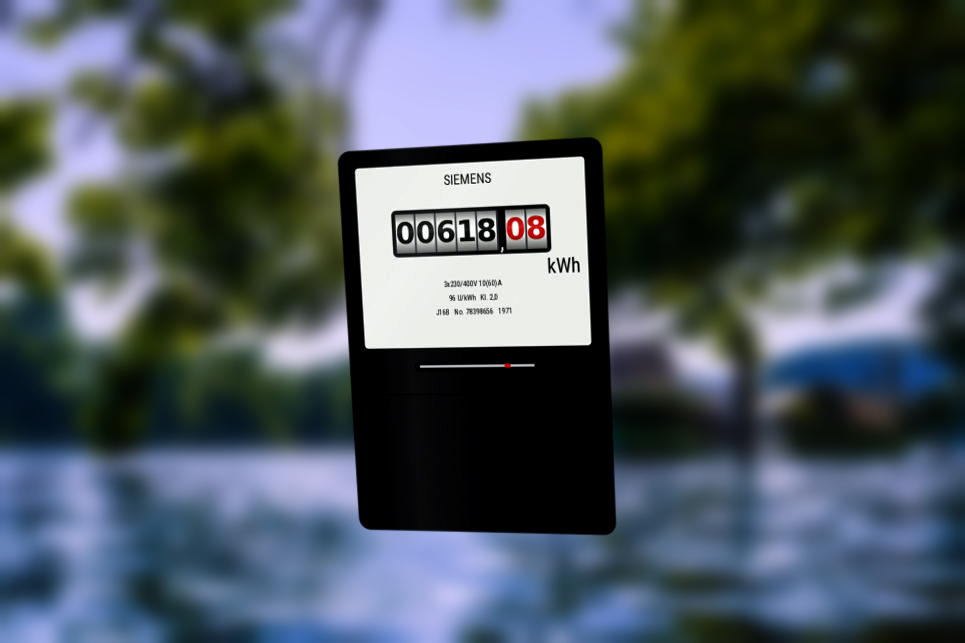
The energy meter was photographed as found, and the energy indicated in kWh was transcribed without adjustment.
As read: 618.08 kWh
